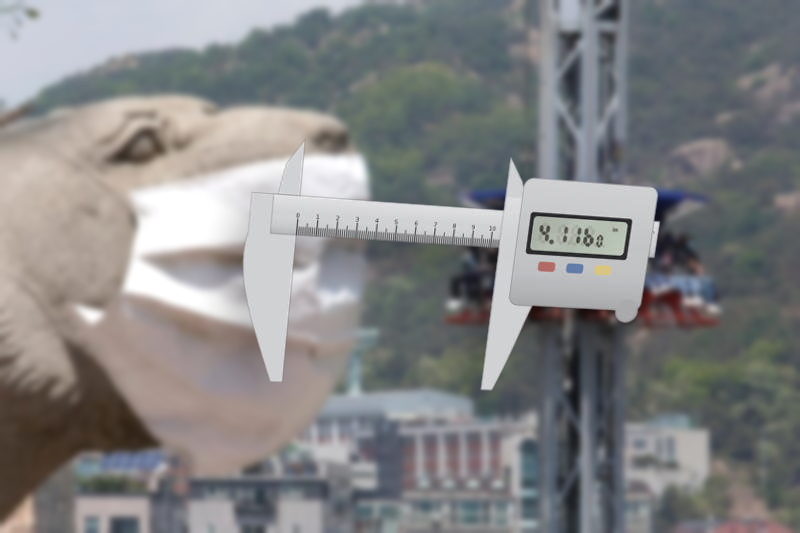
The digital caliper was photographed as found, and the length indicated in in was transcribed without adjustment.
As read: 4.1160 in
